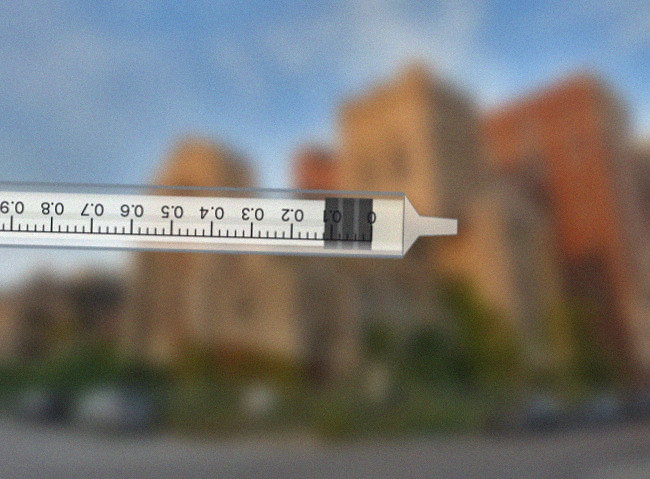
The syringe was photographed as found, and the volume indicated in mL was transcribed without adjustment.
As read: 0 mL
